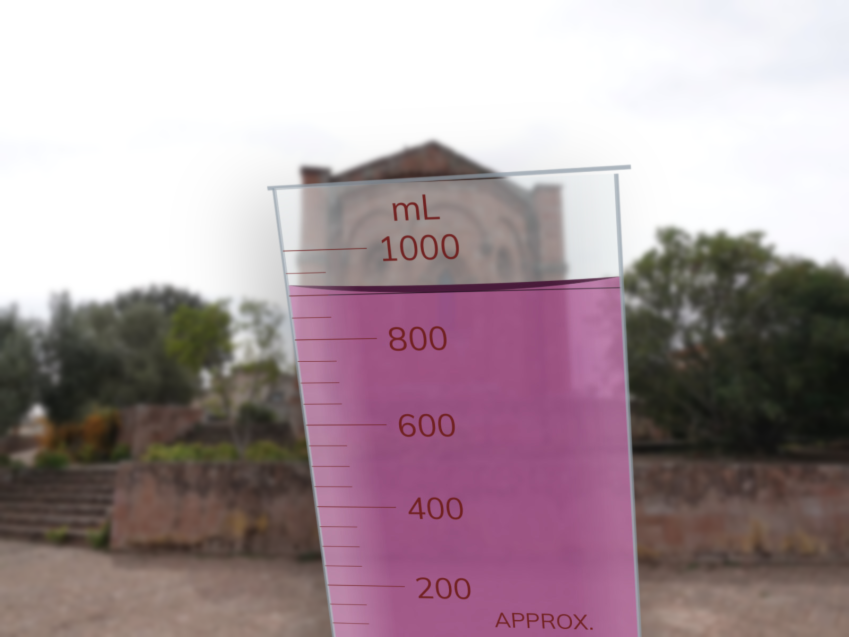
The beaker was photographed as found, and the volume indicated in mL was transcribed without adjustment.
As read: 900 mL
